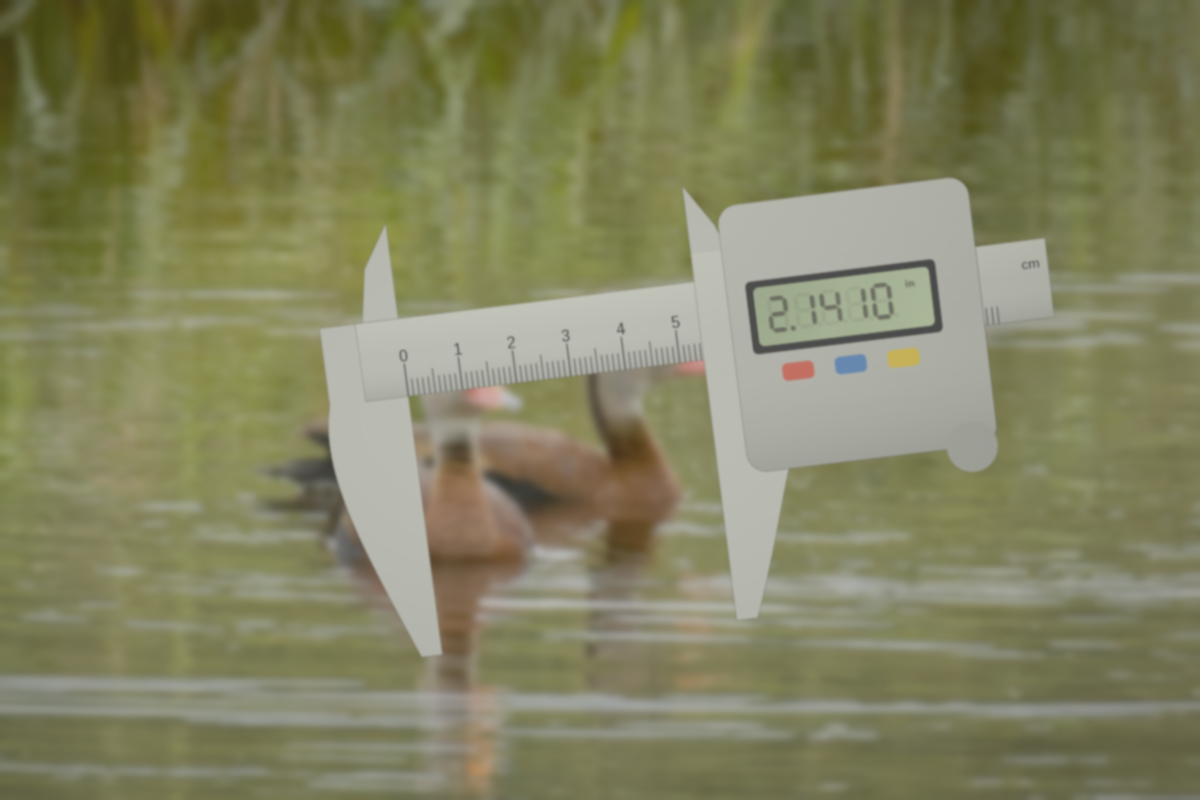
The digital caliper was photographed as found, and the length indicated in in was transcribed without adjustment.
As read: 2.1410 in
